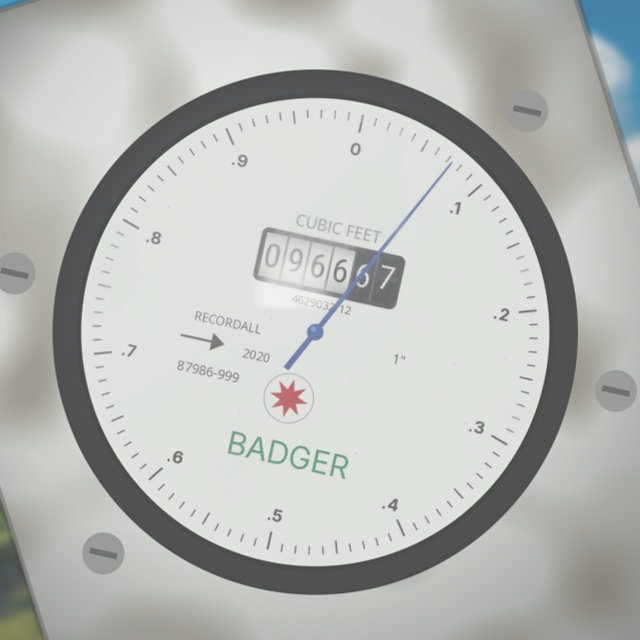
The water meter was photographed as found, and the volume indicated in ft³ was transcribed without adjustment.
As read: 96667.07 ft³
